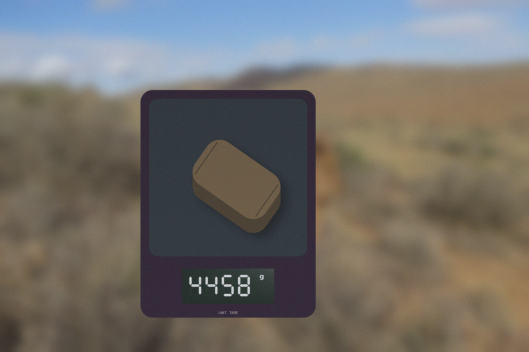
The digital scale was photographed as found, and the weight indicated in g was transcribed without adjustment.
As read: 4458 g
